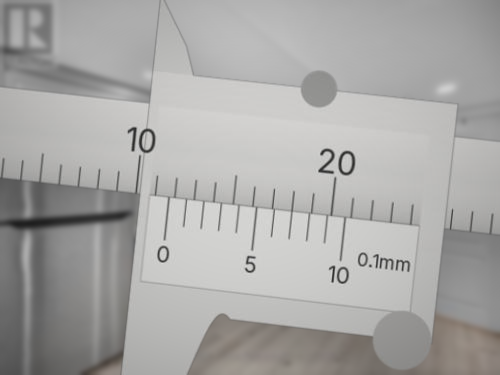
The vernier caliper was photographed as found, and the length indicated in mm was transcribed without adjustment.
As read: 11.7 mm
